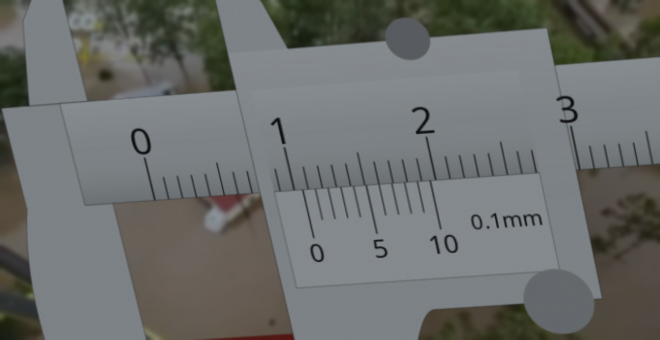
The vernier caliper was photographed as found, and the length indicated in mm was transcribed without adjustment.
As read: 10.6 mm
